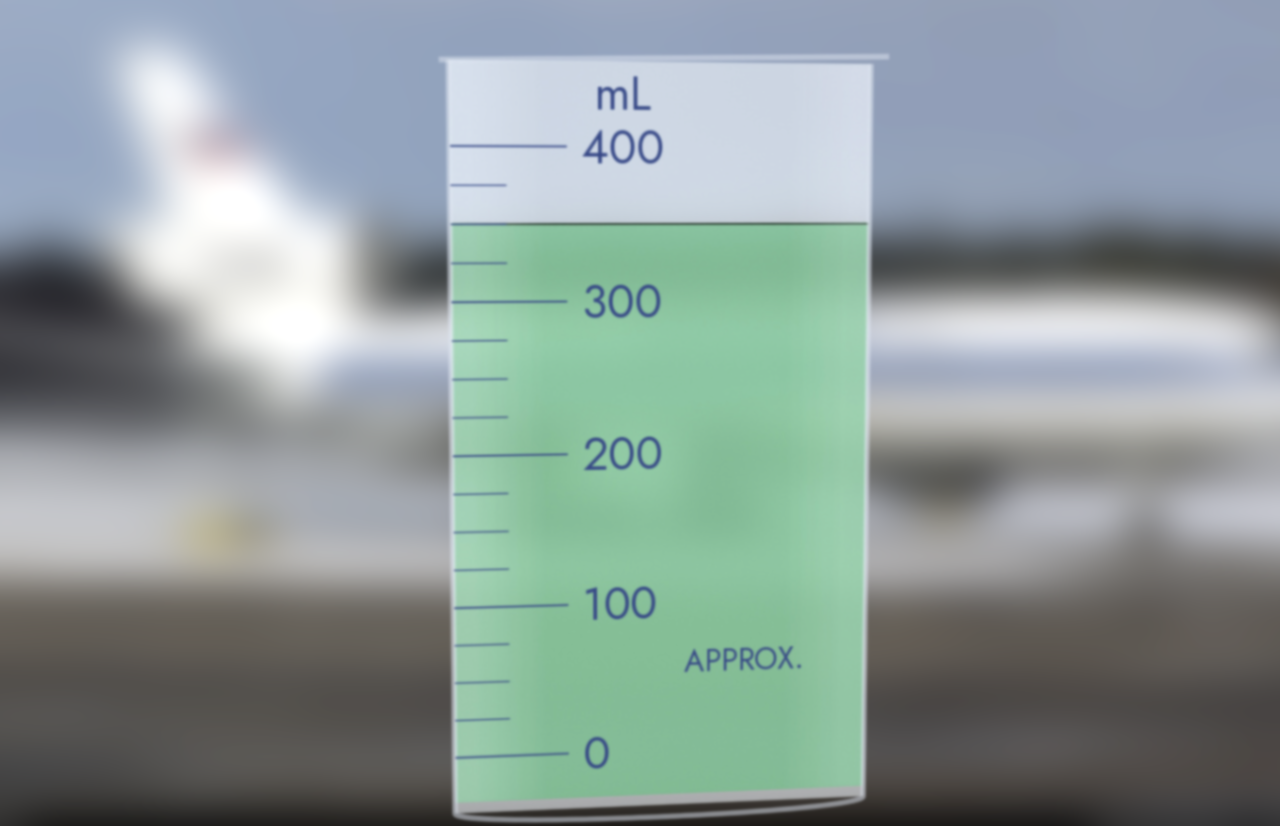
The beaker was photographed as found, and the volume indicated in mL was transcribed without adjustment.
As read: 350 mL
